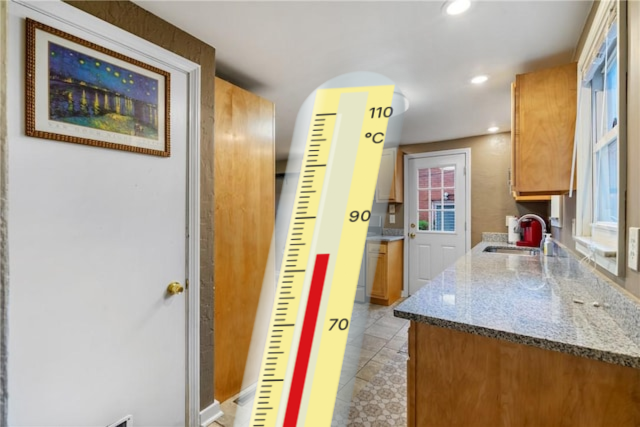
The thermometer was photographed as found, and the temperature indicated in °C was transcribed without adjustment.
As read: 83 °C
